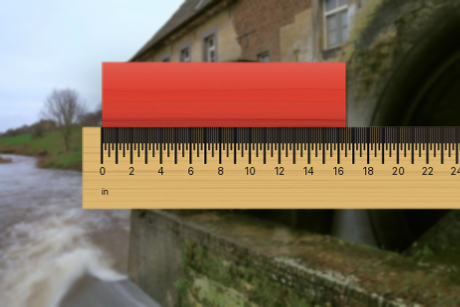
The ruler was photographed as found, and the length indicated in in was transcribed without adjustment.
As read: 16.5 in
